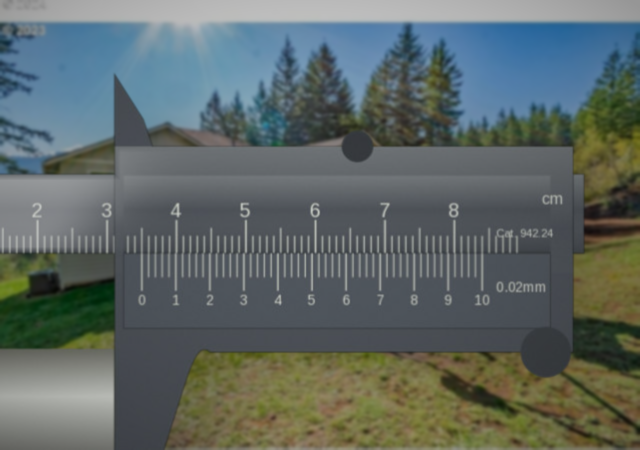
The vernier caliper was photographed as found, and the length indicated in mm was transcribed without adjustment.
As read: 35.0 mm
